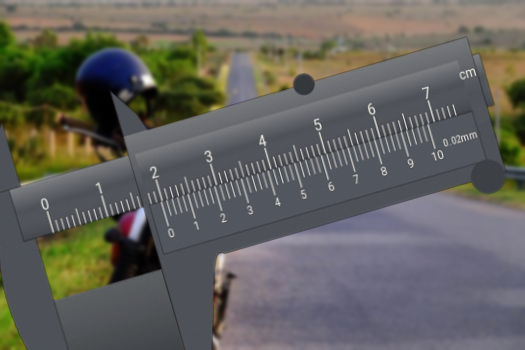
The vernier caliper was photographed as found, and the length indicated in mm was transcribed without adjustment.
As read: 19.8 mm
